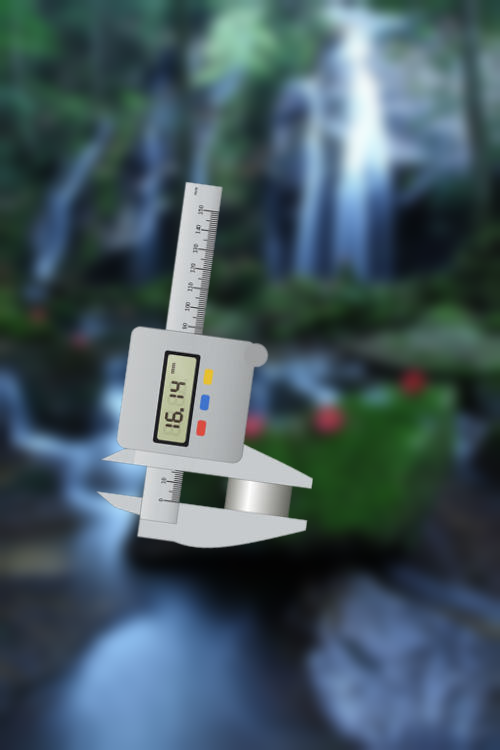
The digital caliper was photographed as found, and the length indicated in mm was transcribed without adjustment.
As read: 16.14 mm
